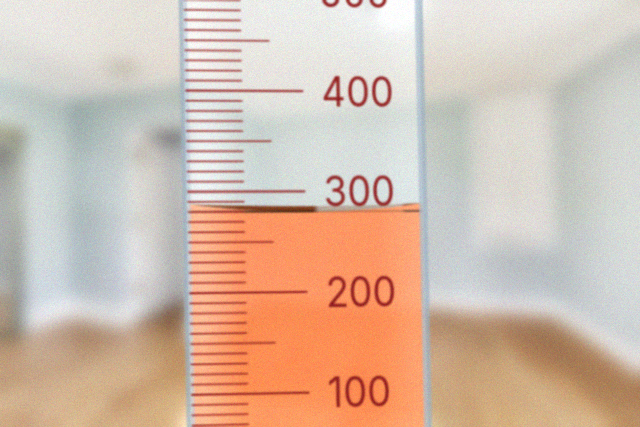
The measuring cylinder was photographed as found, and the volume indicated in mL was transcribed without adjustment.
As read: 280 mL
